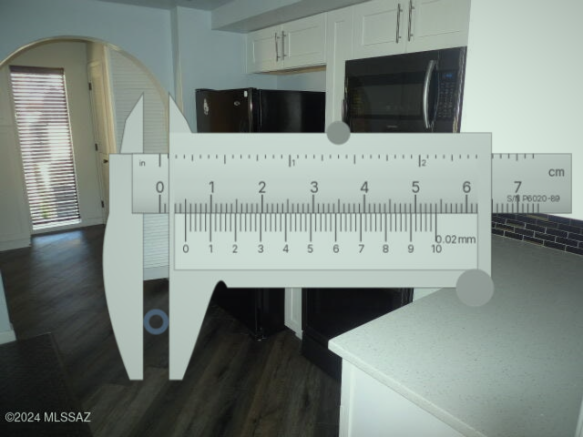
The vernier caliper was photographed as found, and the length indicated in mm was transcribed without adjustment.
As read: 5.0 mm
